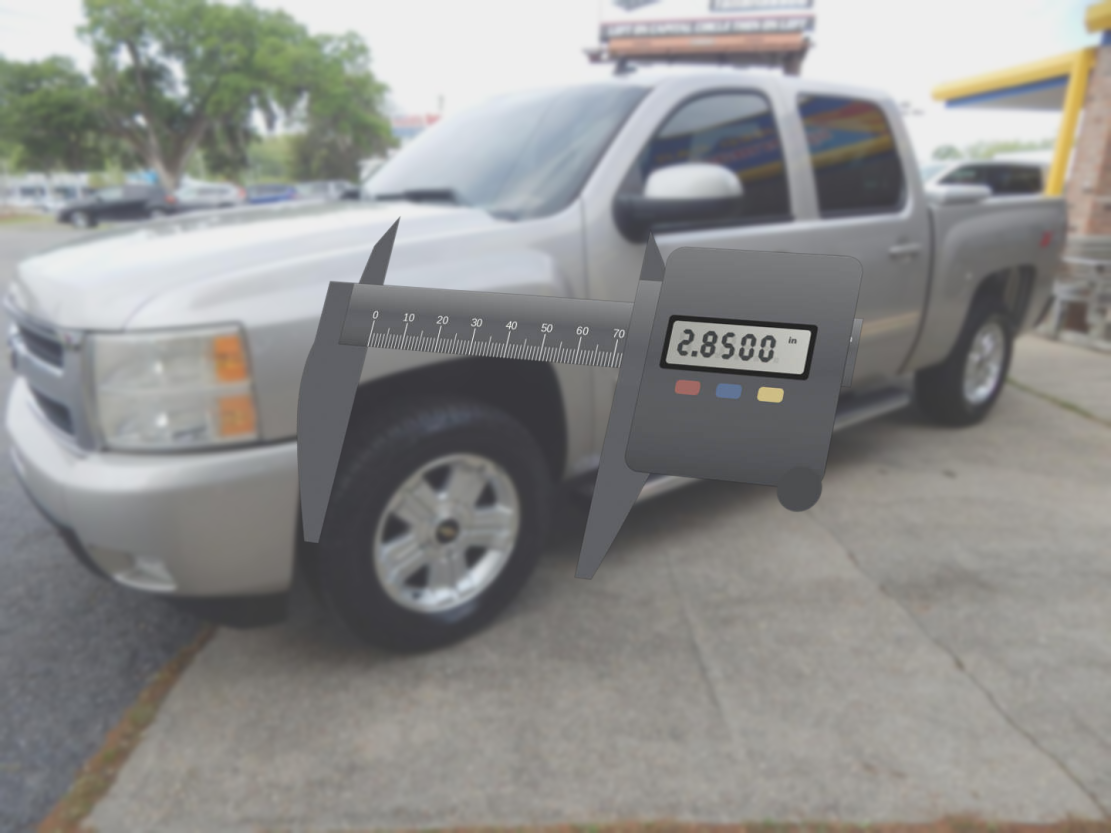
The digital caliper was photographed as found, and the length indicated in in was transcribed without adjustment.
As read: 2.8500 in
